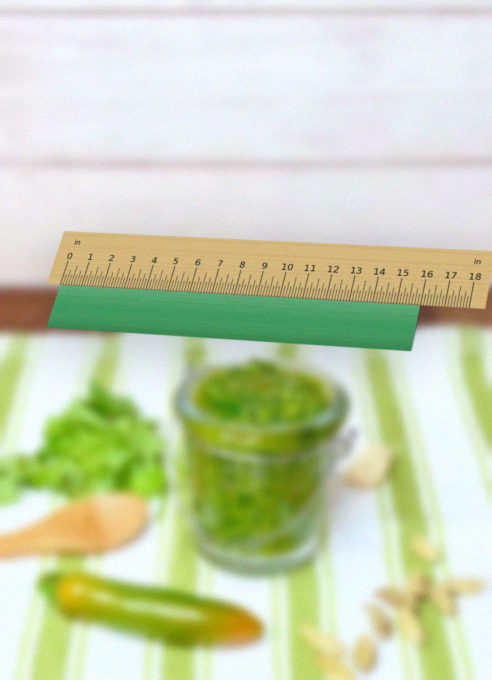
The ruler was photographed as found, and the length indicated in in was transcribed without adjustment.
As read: 16 in
